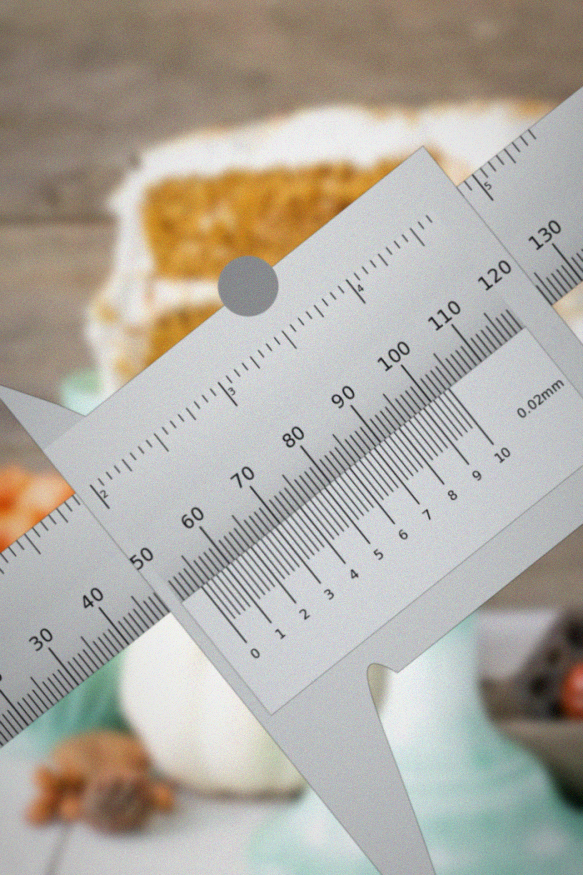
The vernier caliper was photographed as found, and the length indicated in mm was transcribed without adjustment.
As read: 54.4 mm
